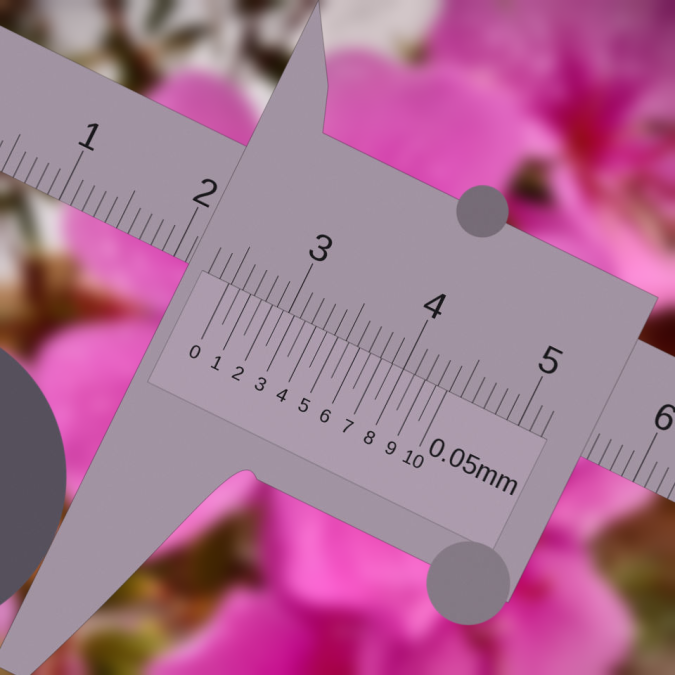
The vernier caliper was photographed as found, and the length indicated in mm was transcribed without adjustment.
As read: 24.8 mm
